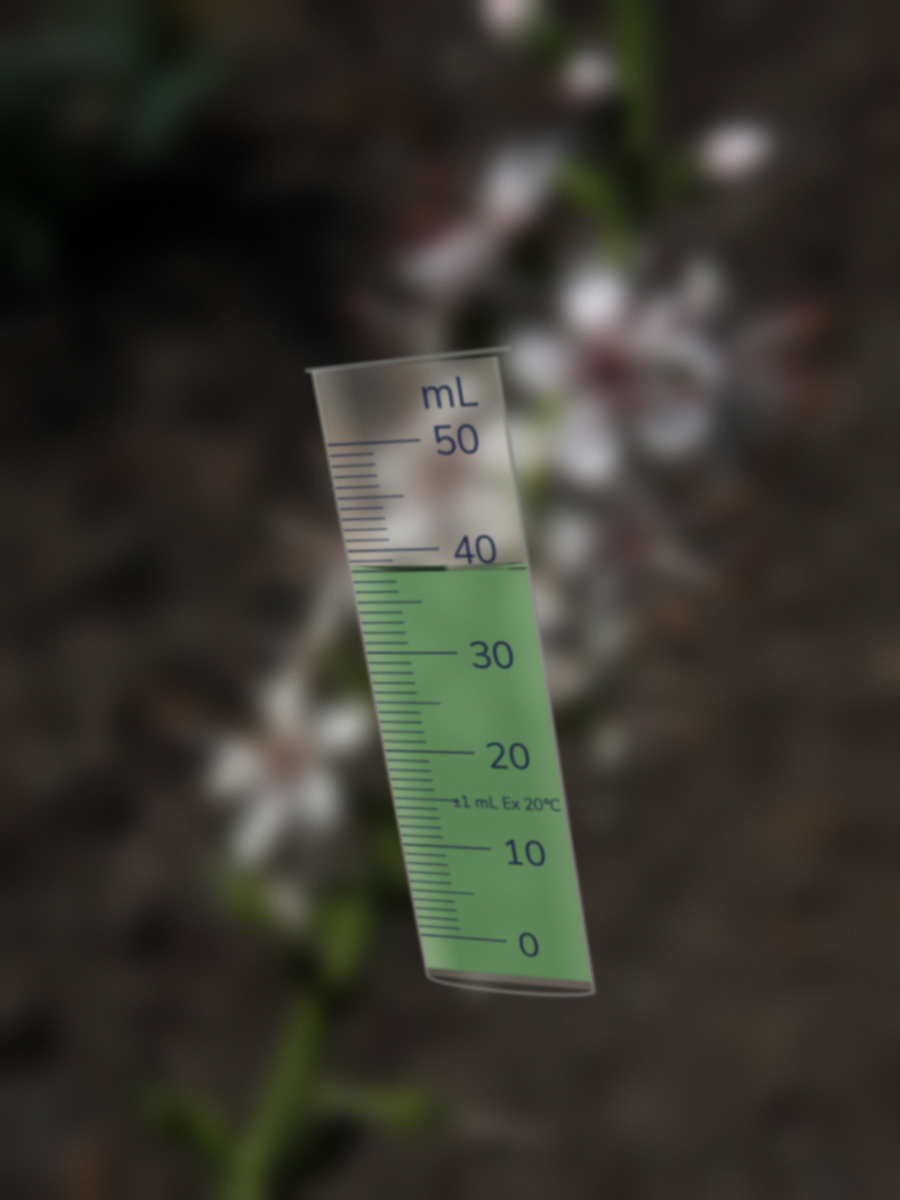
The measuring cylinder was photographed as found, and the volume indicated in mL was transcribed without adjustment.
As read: 38 mL
